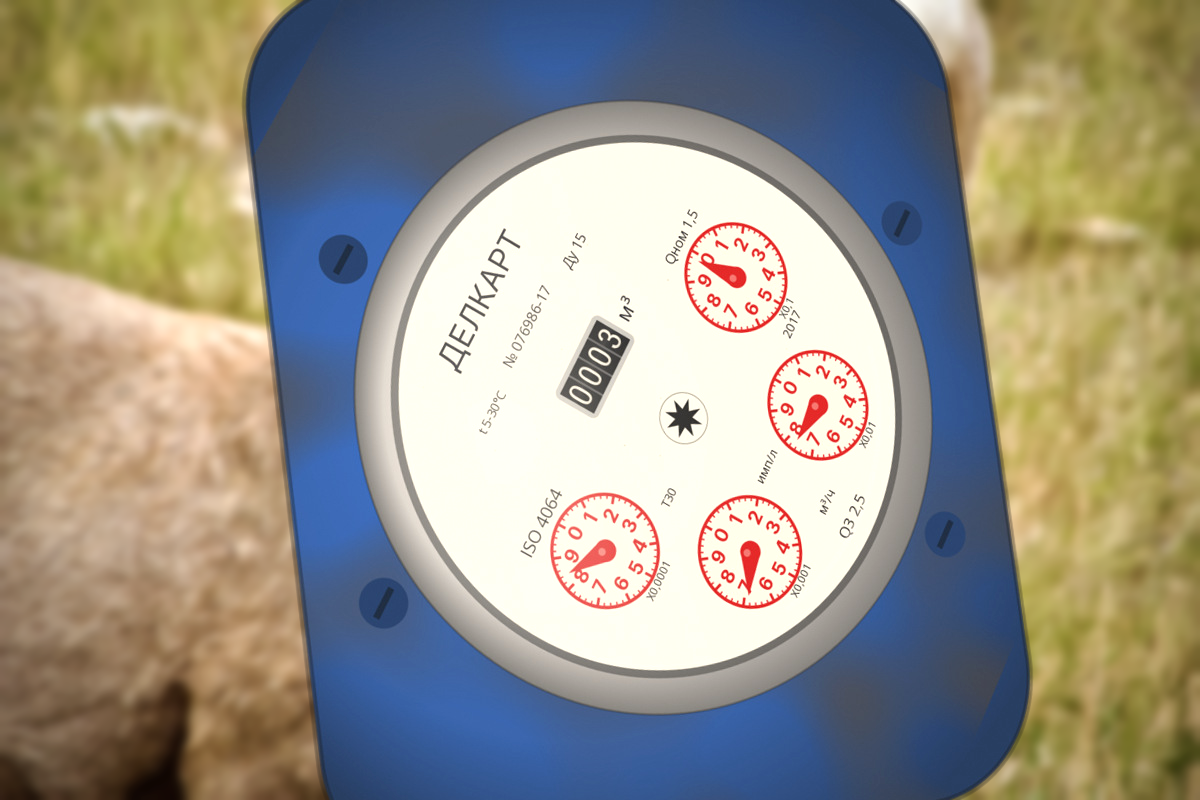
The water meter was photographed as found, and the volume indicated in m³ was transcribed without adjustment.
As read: 2.9768 m³
